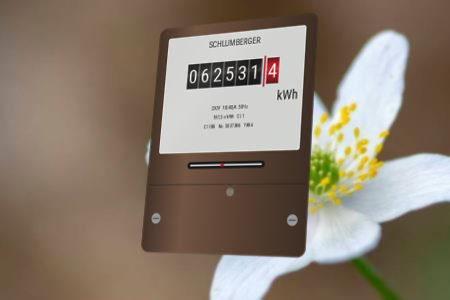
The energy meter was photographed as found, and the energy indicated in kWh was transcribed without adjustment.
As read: 62531.4 kWh
